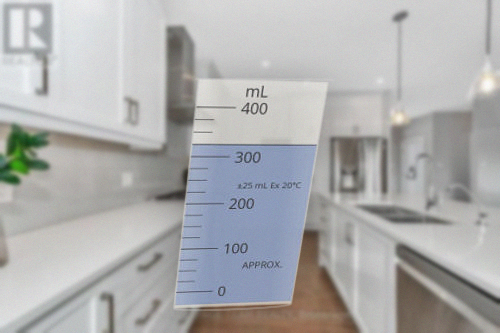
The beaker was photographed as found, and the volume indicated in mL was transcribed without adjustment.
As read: 325 mL
